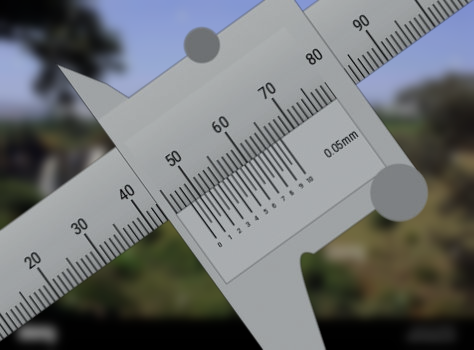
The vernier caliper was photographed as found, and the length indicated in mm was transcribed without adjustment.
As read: 48.0 mm
